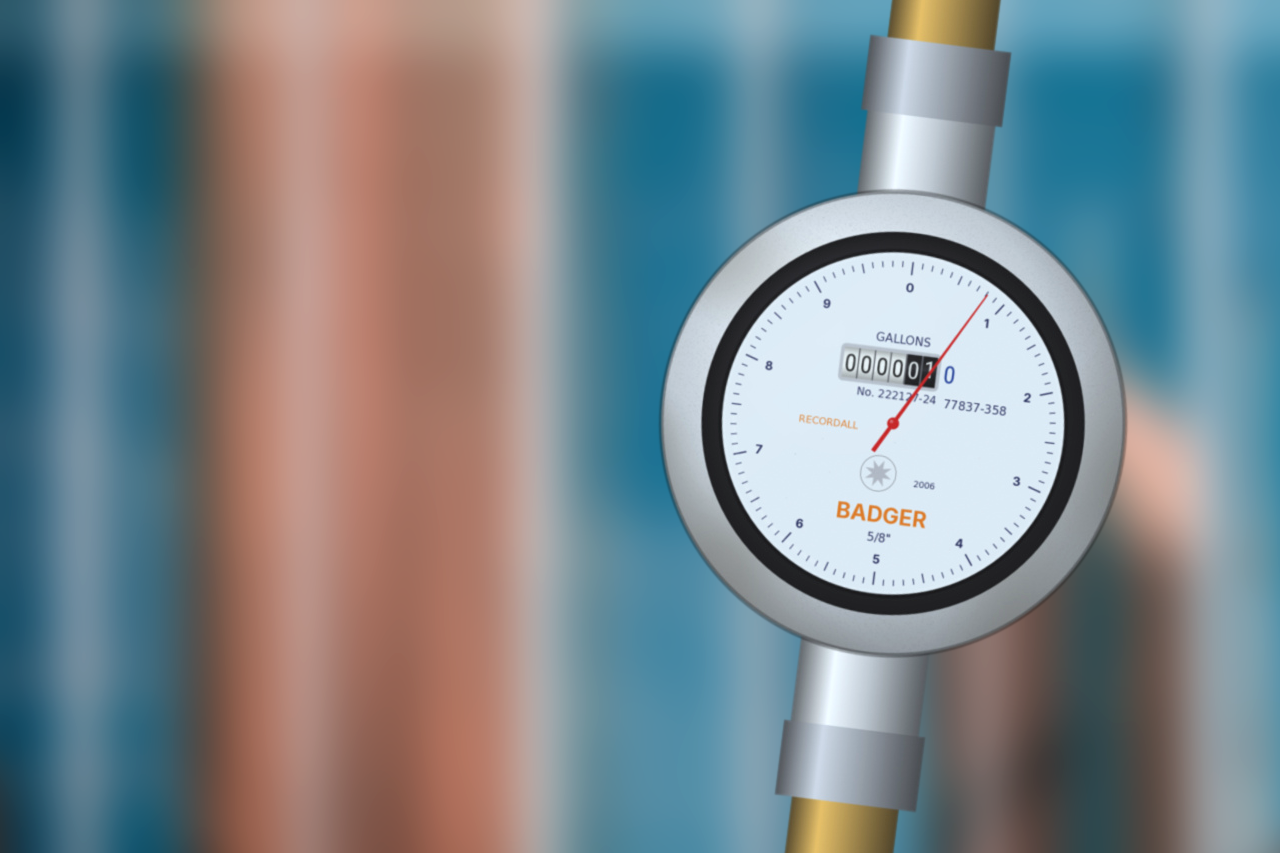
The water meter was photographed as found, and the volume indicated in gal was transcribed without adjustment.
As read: 10.8 gal
